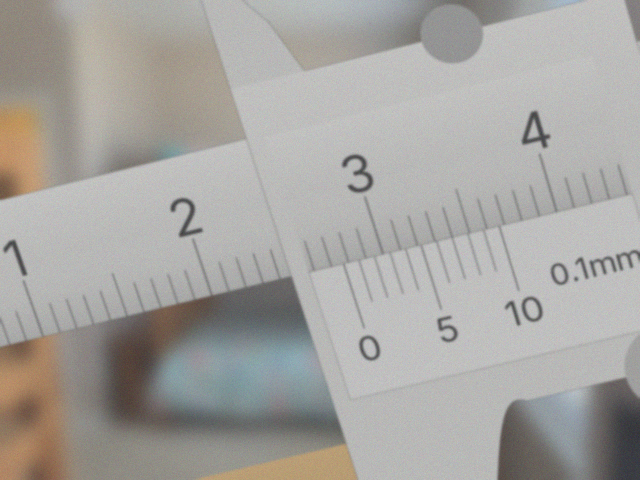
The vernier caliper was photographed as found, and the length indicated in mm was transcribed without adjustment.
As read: 27.7 mm
